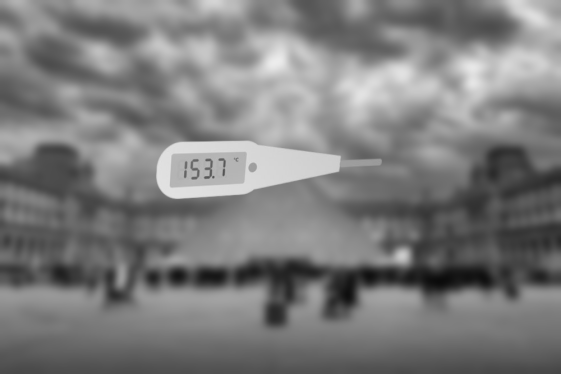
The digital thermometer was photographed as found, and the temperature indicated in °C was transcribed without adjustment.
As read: 153.7 °C
